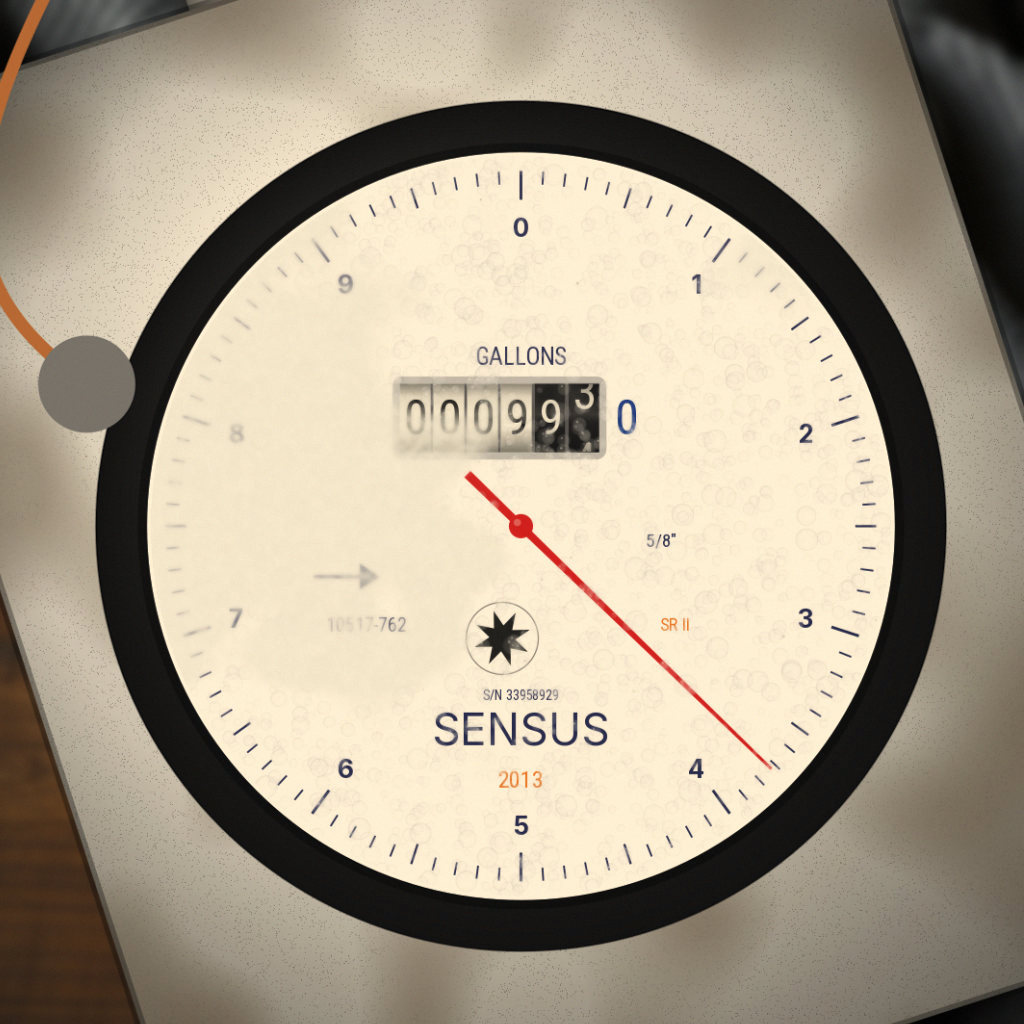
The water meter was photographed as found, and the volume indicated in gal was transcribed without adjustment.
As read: 9933.7 gal
